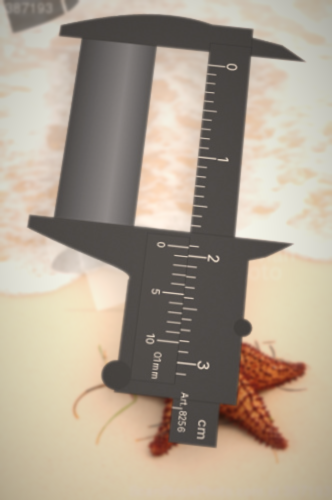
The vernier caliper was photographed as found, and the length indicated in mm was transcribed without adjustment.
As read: 19.2 mm
